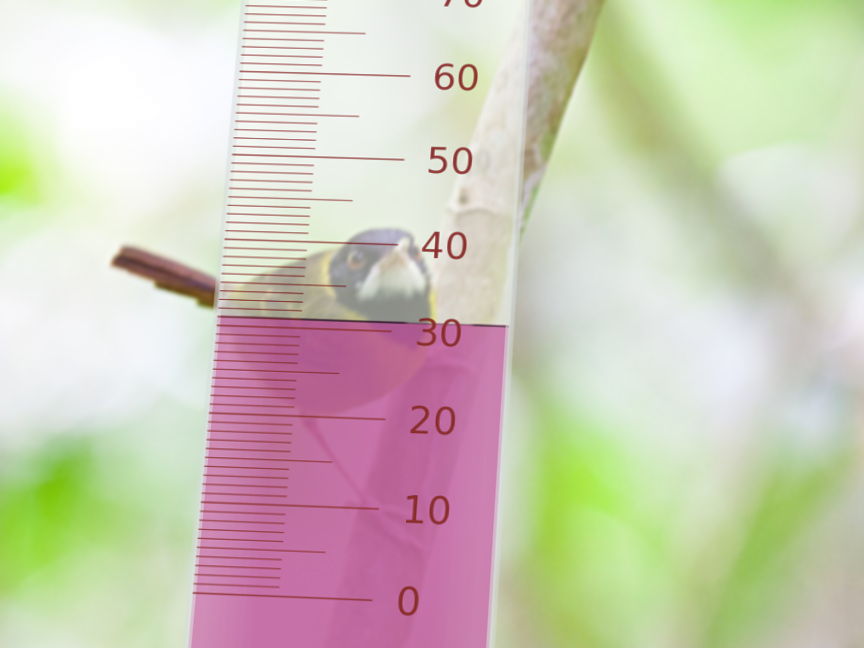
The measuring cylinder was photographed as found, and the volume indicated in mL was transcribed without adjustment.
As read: 31 mL
